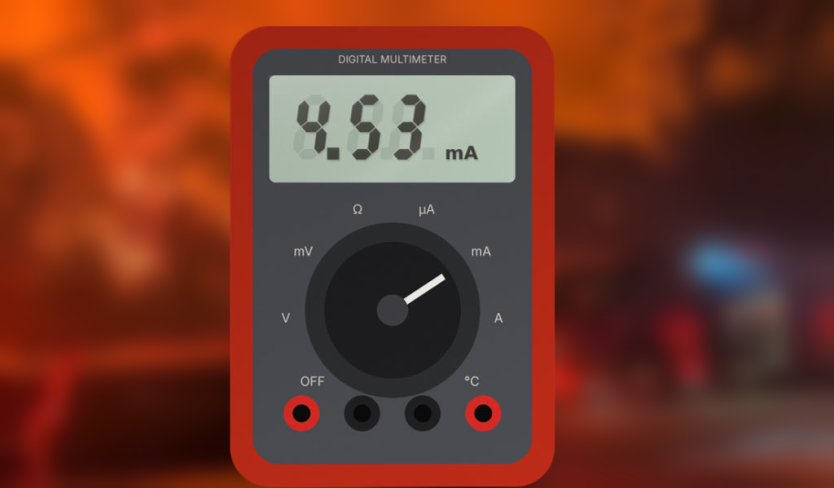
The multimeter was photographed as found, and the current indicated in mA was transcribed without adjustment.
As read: 4.53 mA
